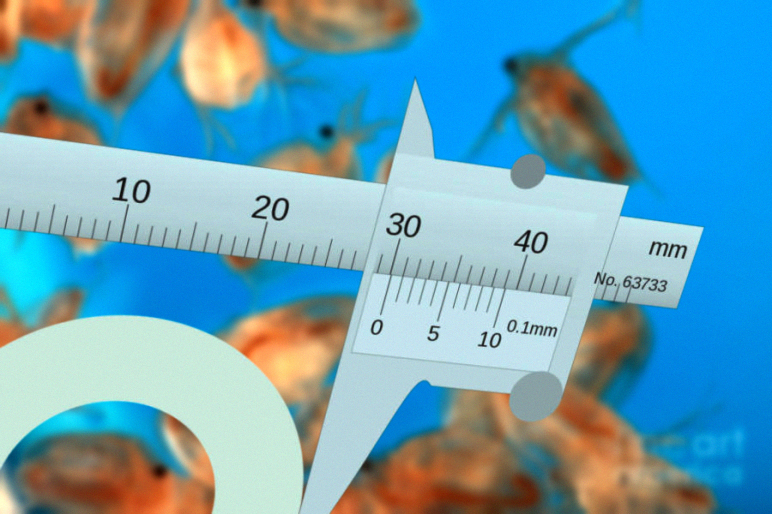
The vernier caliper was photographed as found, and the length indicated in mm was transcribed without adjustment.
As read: 30.1 mm
